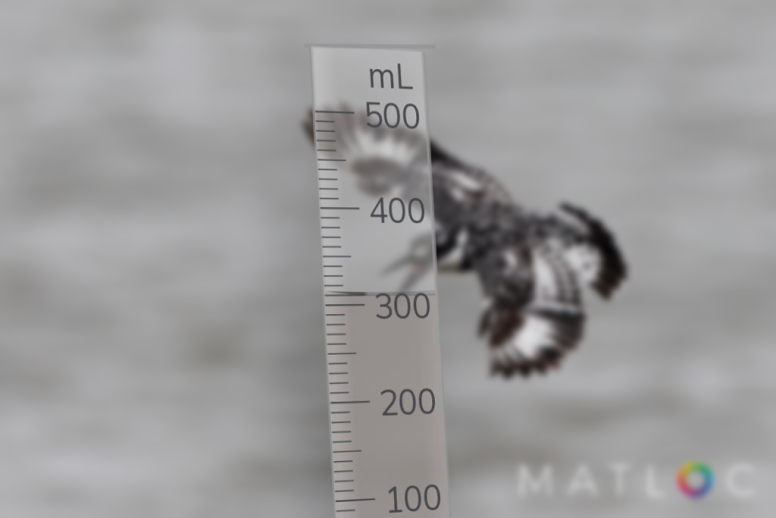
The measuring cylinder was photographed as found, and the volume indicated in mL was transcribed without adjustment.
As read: 310 mL
